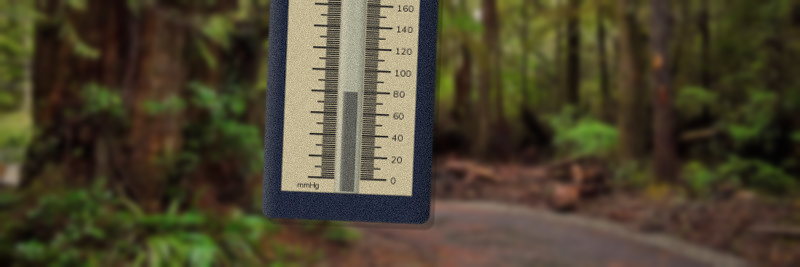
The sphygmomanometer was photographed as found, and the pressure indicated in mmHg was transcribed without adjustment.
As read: 80 mmHg
